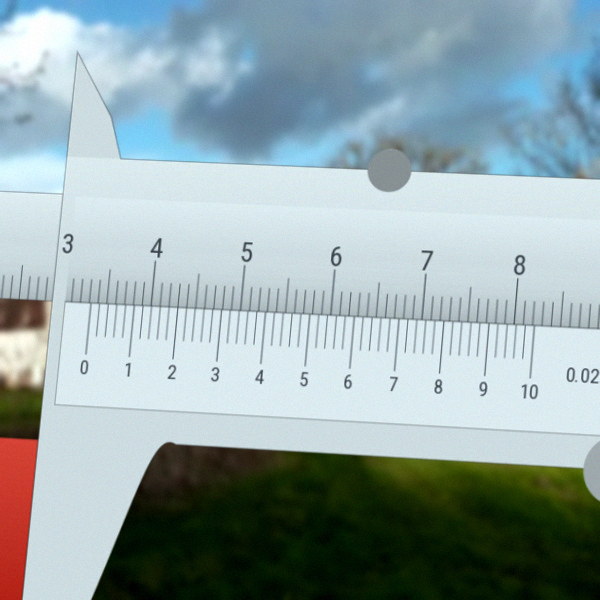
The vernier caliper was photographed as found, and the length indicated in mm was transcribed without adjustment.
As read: 33.2 mm
